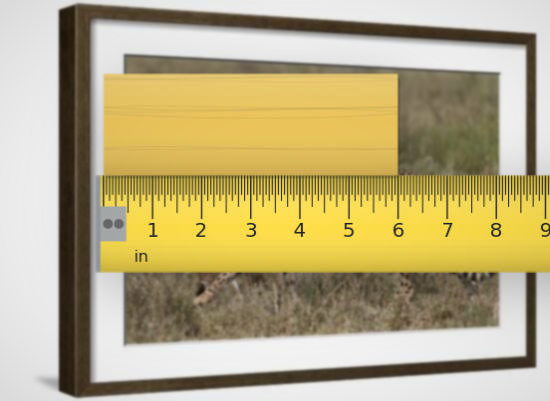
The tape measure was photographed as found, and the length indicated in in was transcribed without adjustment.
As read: 6 in
